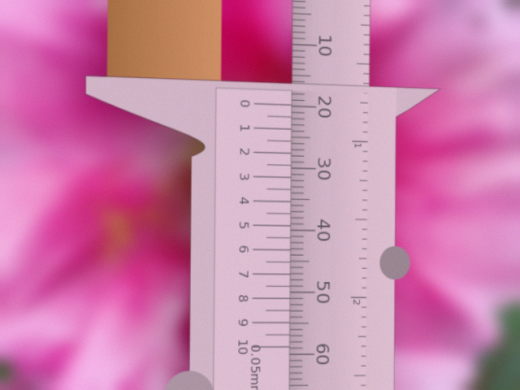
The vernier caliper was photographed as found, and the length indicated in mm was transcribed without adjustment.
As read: 19.8 mm
